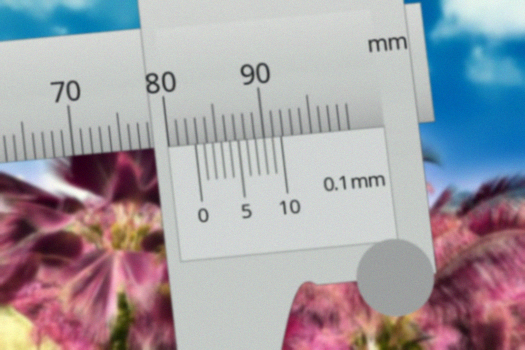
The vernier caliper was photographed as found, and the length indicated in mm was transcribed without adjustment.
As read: 82.8 mm
